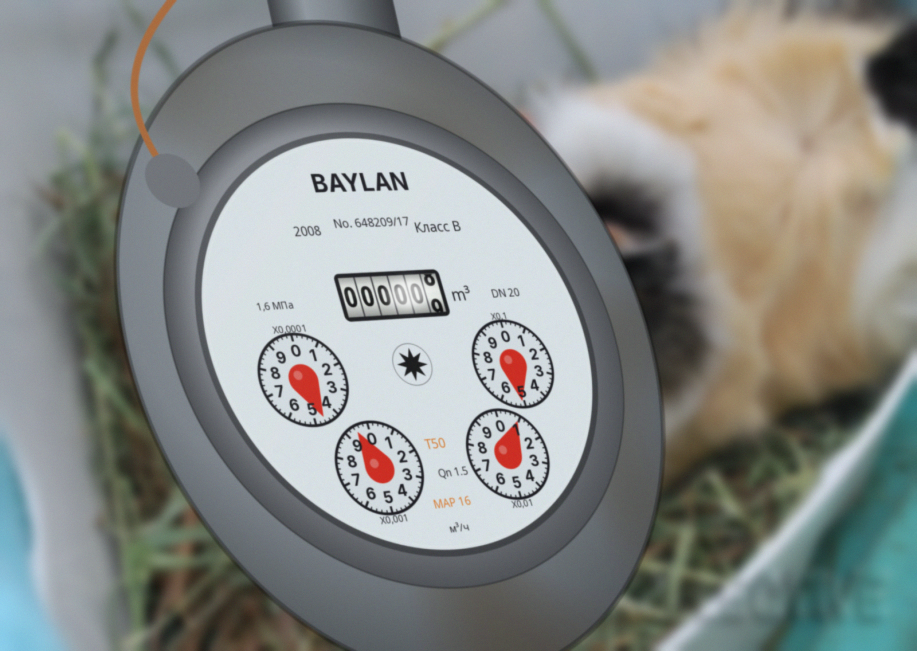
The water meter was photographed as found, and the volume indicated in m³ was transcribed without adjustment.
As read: 8.5094 m³
